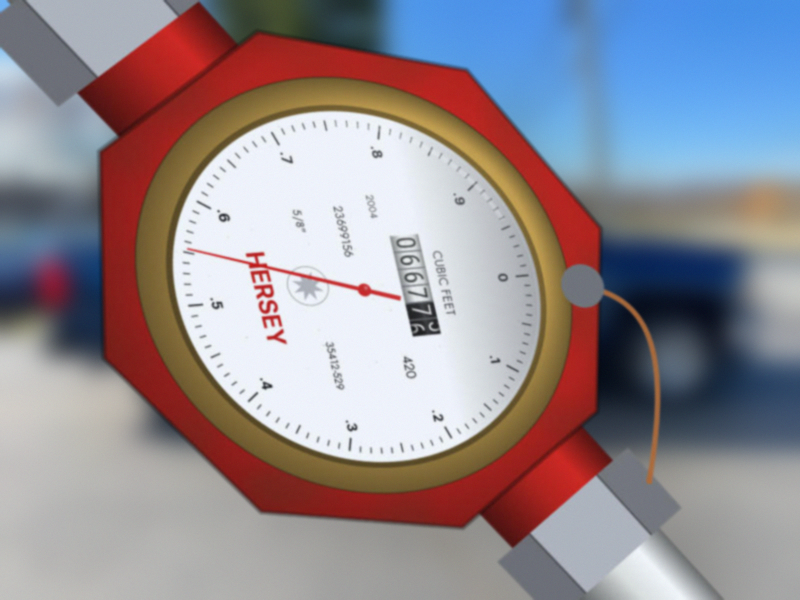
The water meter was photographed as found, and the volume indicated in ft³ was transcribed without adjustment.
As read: 66775.55 ft³
